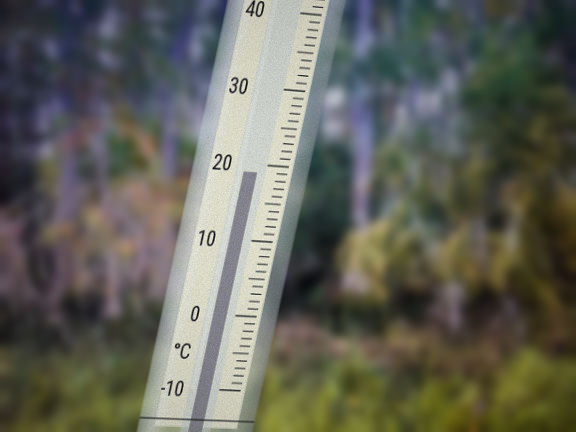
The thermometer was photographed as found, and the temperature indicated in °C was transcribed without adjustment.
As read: 19 °C
